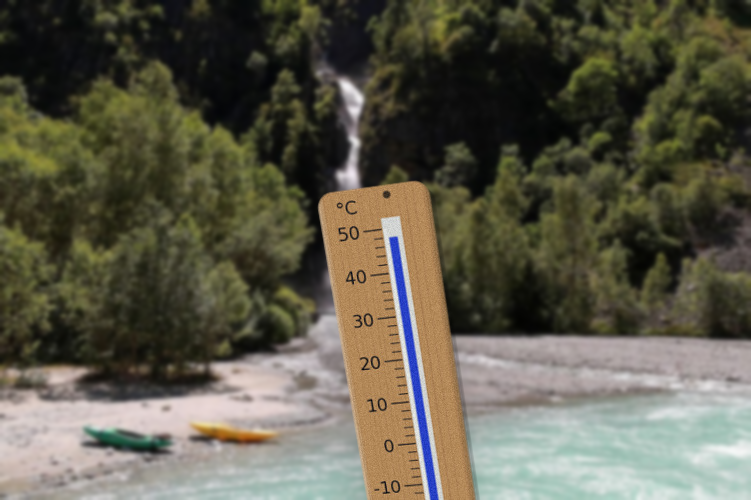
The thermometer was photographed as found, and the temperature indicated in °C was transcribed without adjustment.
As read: 48 °C
